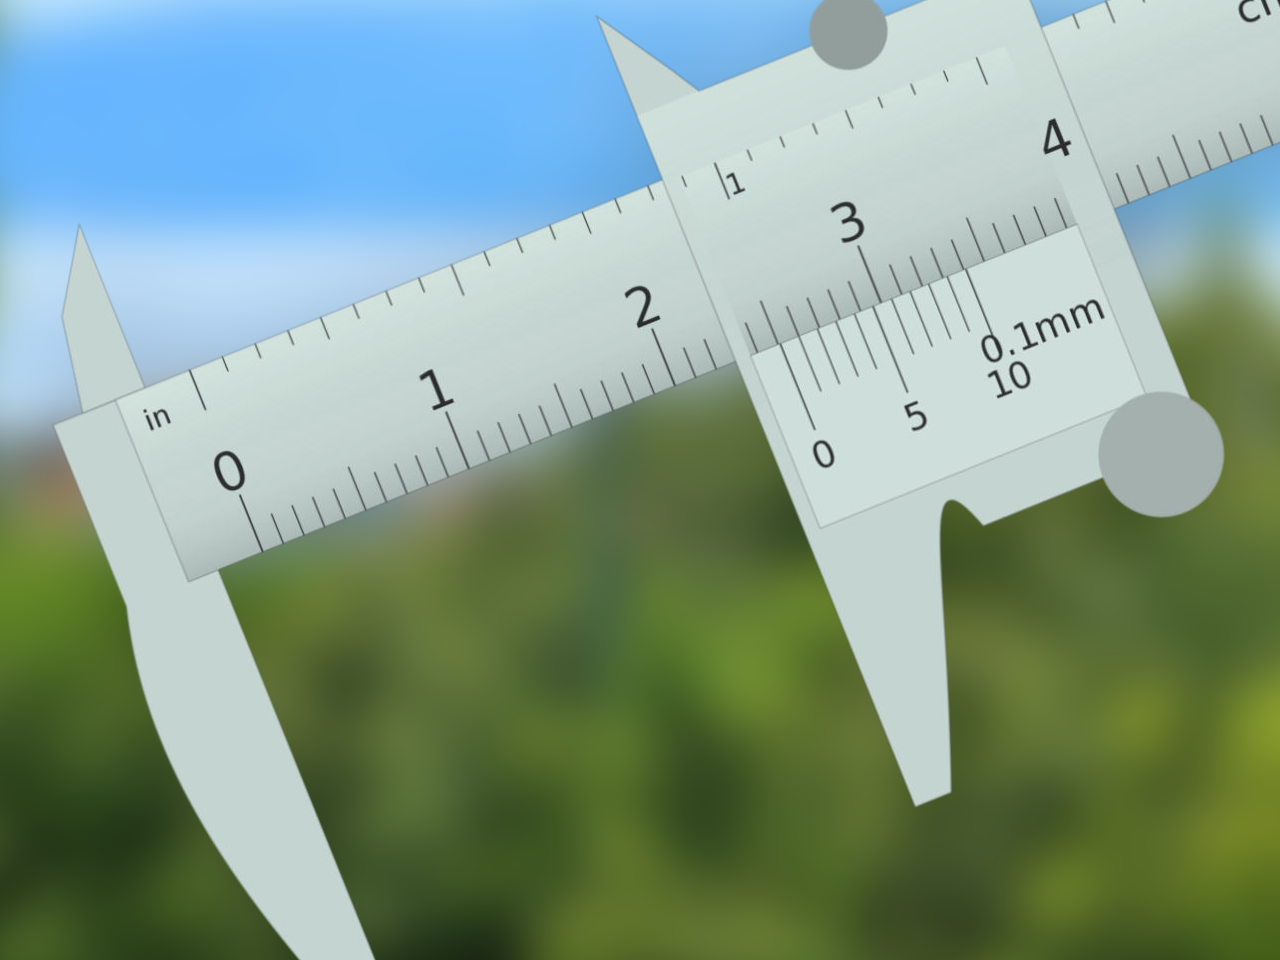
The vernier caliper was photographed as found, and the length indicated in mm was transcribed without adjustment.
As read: 25.1 mm
